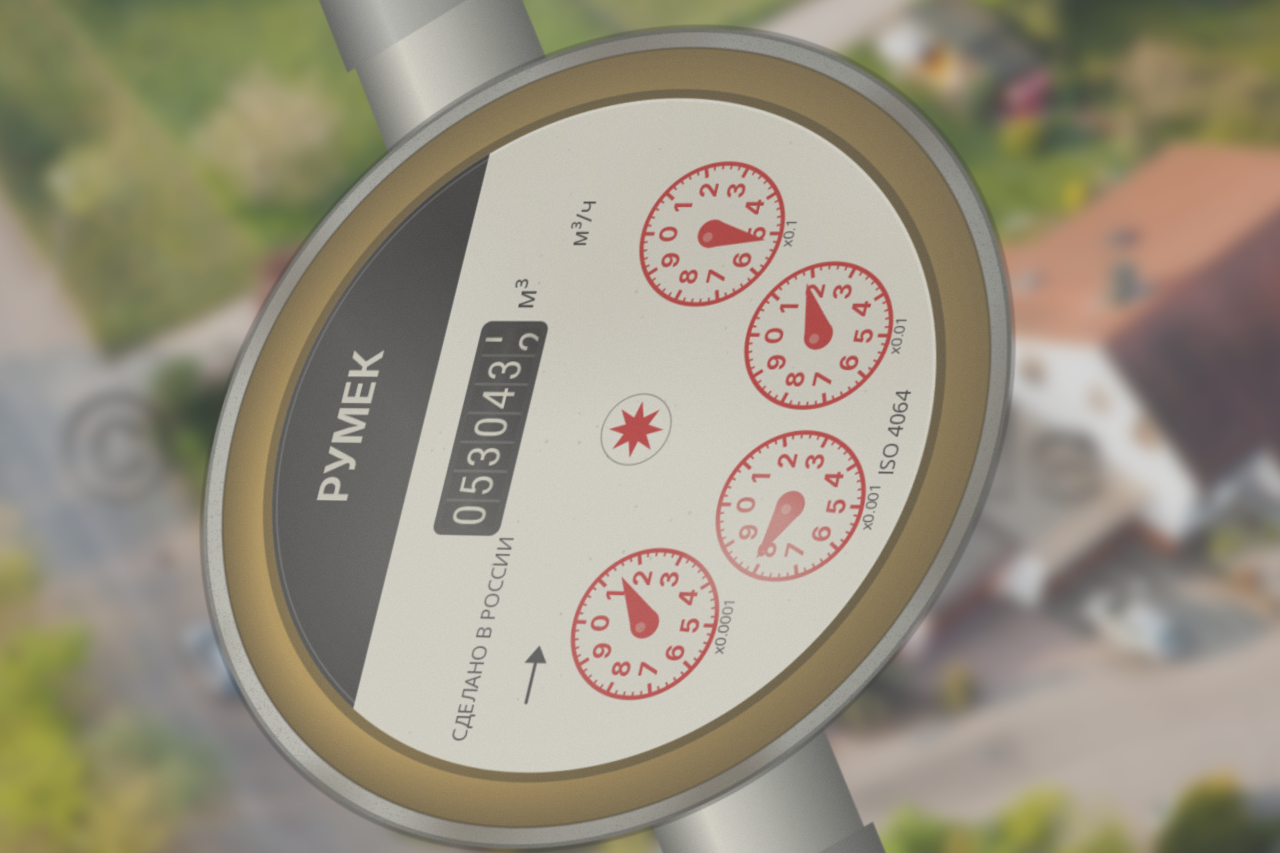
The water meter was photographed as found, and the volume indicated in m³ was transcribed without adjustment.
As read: 530431.5181 m³
